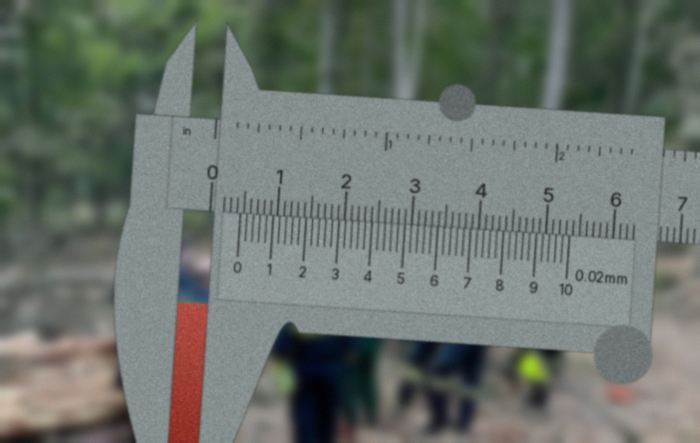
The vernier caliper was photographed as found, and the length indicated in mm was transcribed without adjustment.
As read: 4.5 mm
